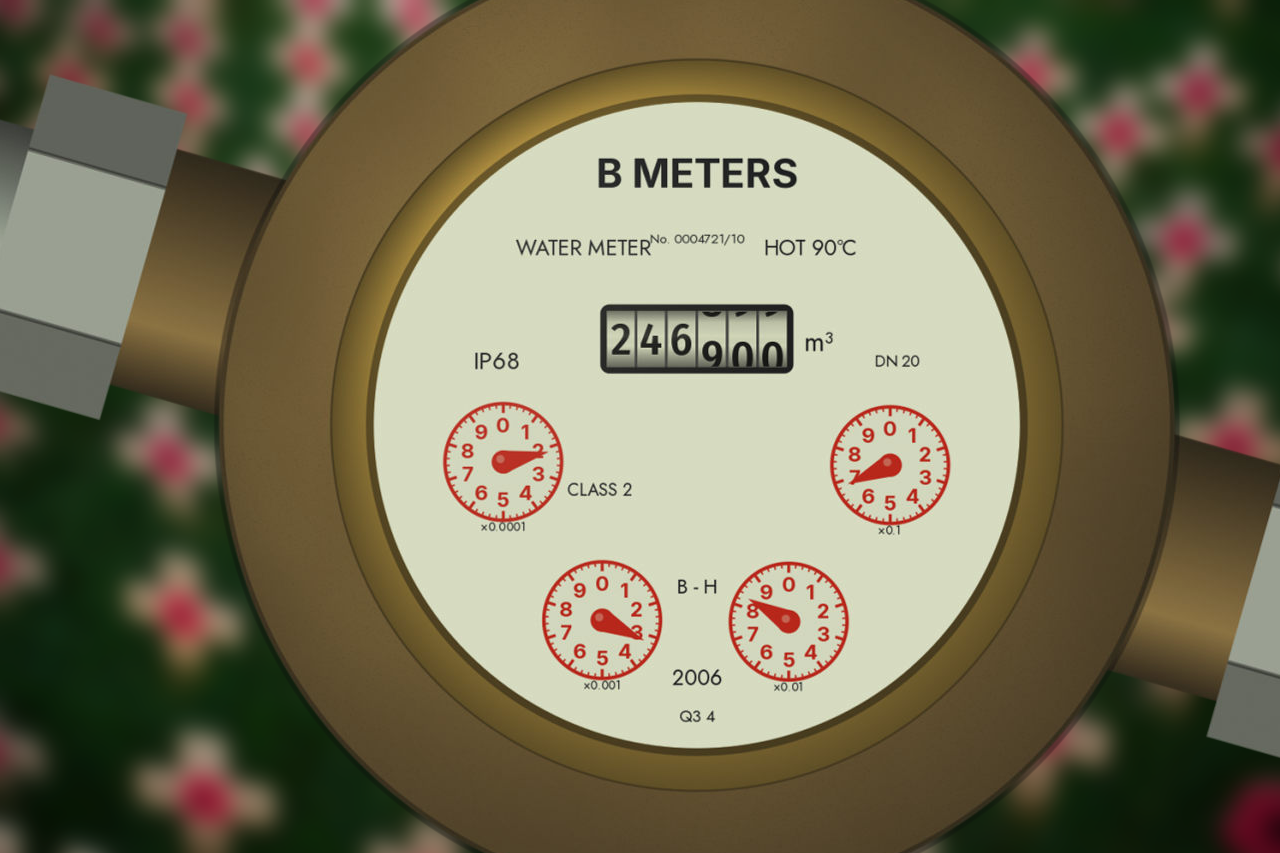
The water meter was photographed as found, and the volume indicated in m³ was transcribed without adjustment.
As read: 246899.6832 m³
